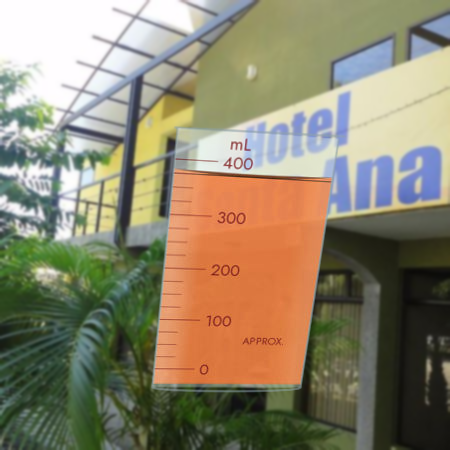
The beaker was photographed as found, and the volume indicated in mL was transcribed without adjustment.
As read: 375 mL
